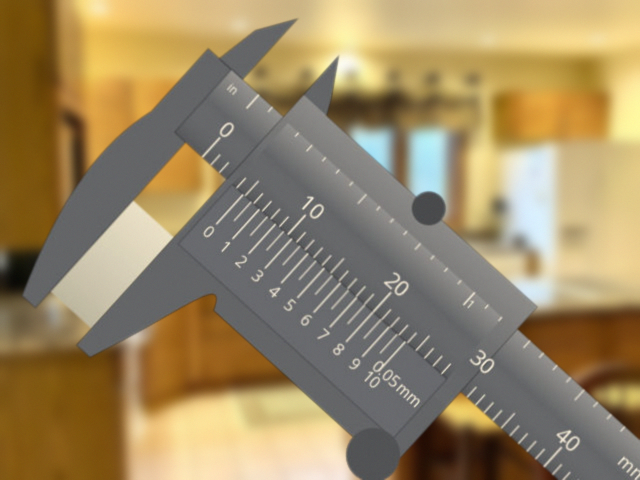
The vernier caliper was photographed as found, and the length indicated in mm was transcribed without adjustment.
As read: 4.8 mm
